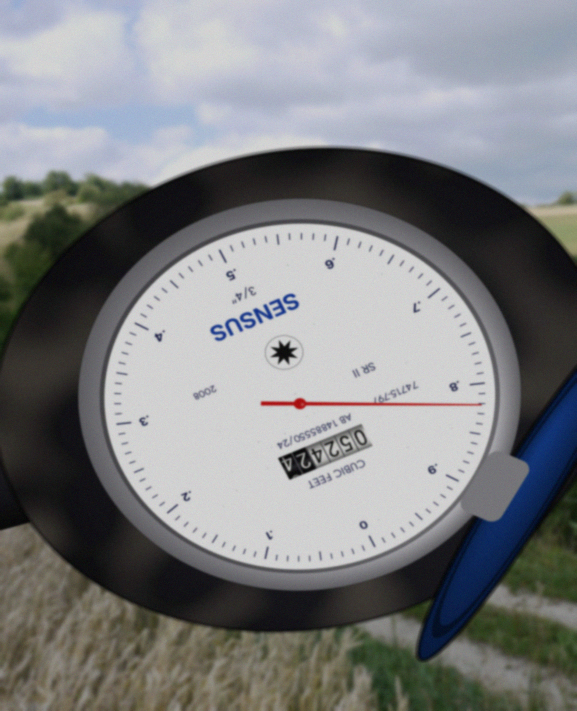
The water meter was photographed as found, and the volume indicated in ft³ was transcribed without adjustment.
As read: 52423.82 ft³
